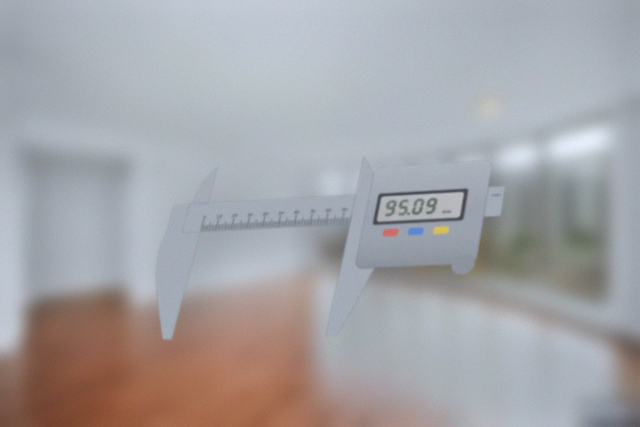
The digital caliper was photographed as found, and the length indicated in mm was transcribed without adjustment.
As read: 95.09 mm
